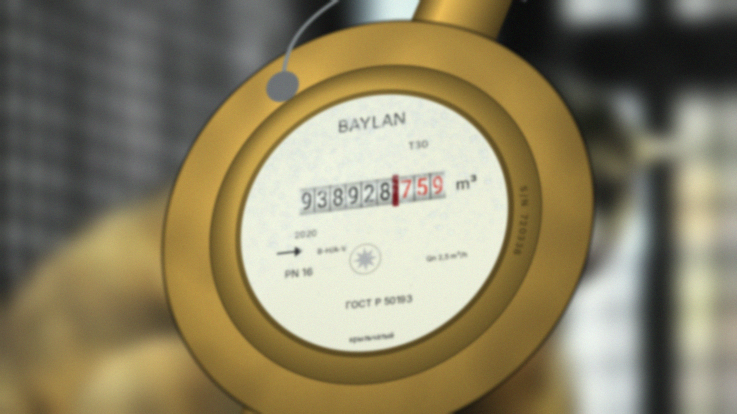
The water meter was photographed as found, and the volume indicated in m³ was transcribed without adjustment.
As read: 938928.759 m³
